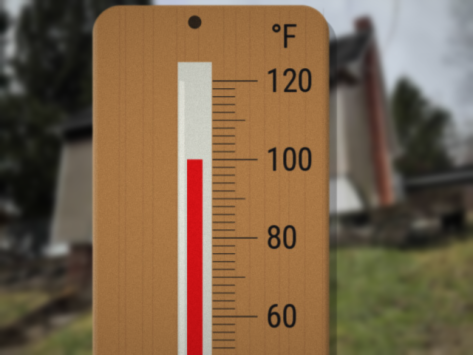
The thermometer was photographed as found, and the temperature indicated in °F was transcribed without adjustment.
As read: 100 °F
